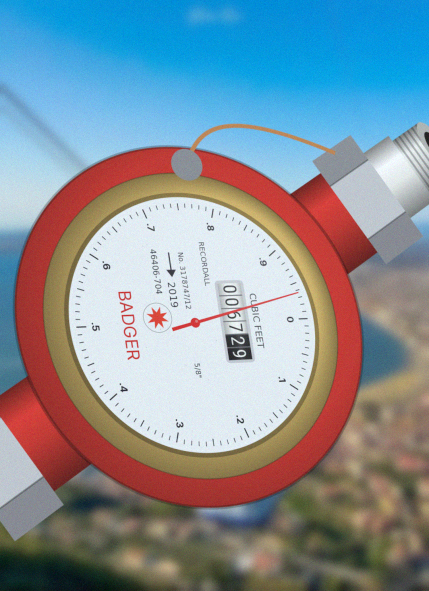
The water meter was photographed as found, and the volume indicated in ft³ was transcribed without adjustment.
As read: 6728.96 ft³
